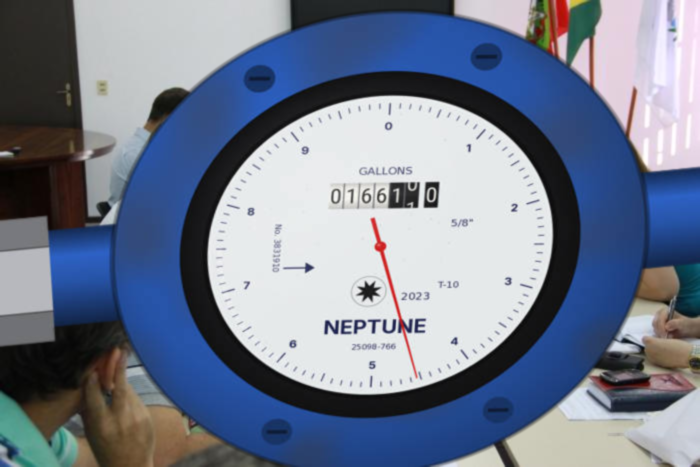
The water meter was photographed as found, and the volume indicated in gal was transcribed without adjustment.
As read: 166104.5 gal
